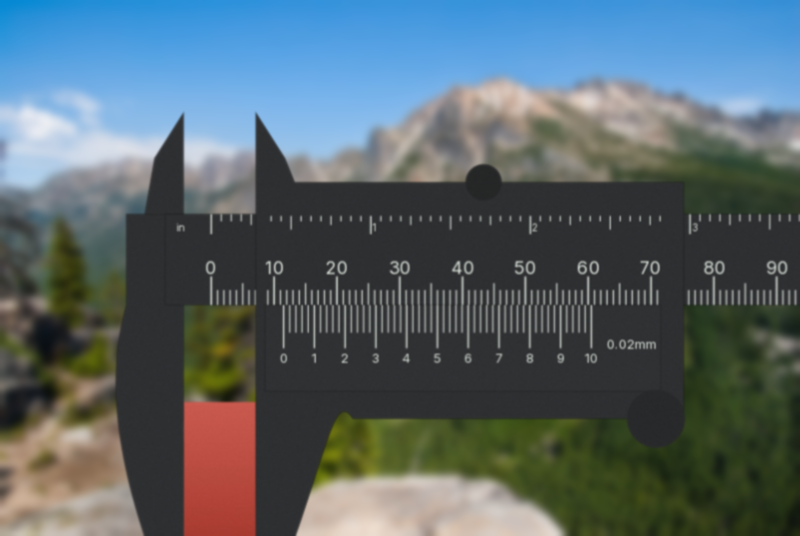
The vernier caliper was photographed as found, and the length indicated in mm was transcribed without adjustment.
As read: 11.5 mm
